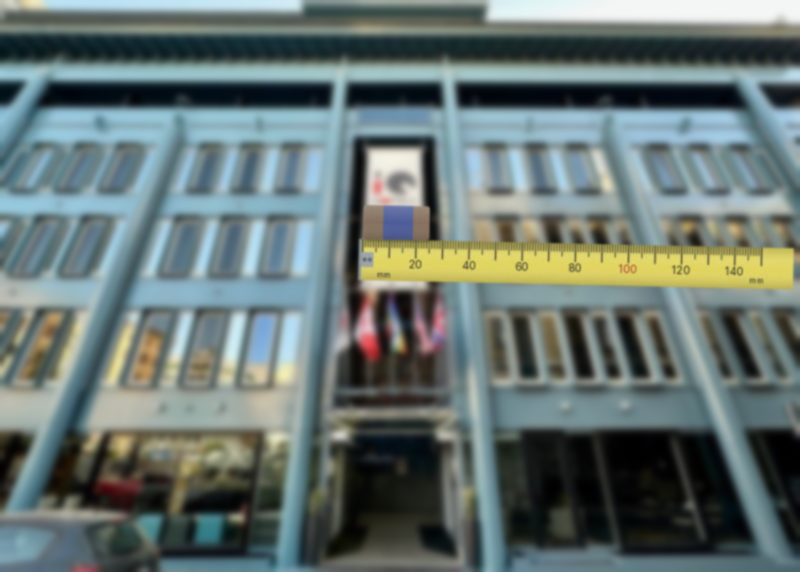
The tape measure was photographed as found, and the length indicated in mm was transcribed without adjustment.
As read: 25 mm
